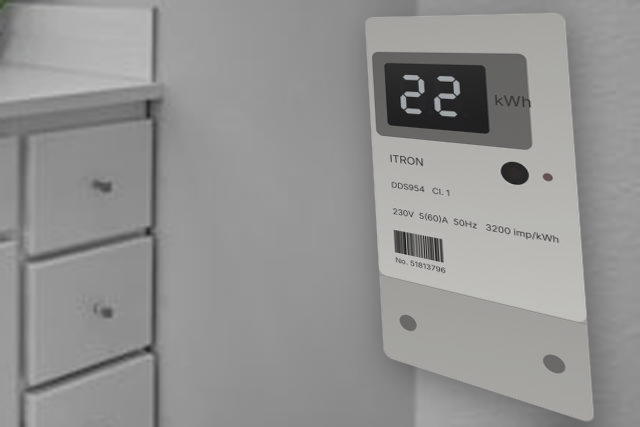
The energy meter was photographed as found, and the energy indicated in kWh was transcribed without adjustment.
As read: 22 kWh
